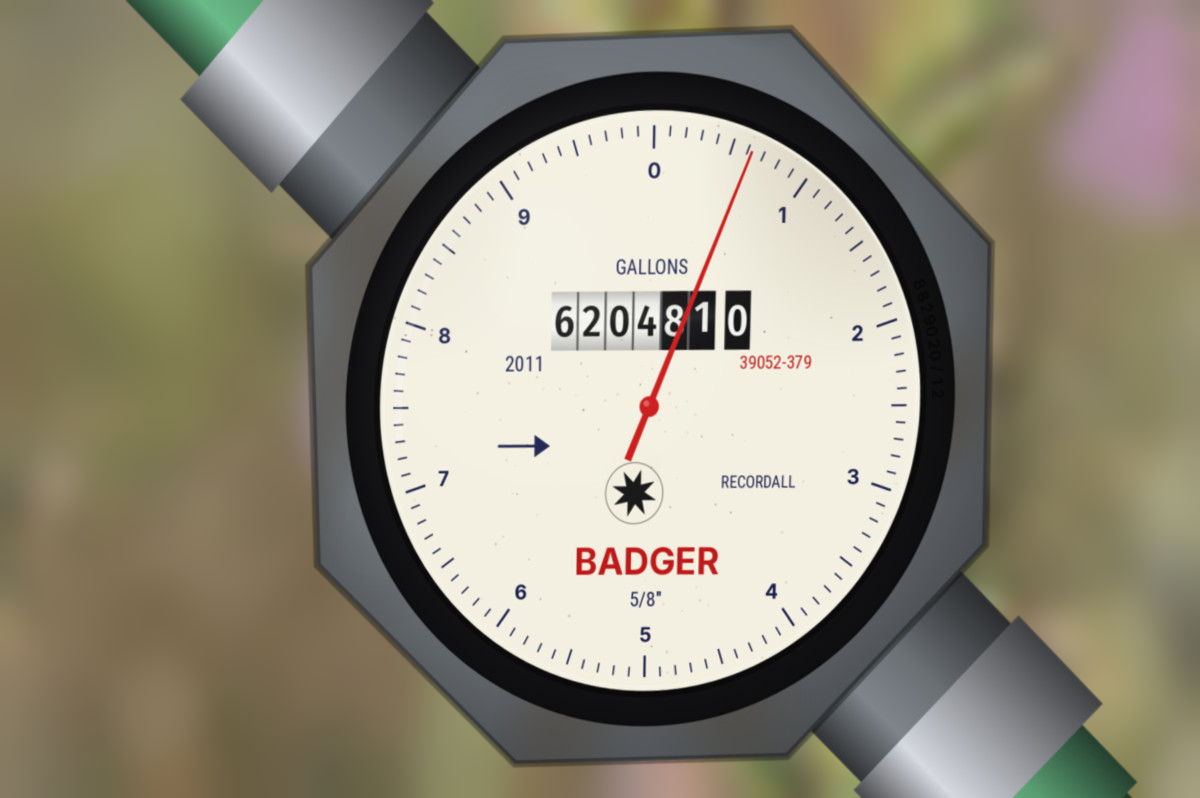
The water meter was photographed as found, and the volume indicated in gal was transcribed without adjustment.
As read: 6204810.6 gal
